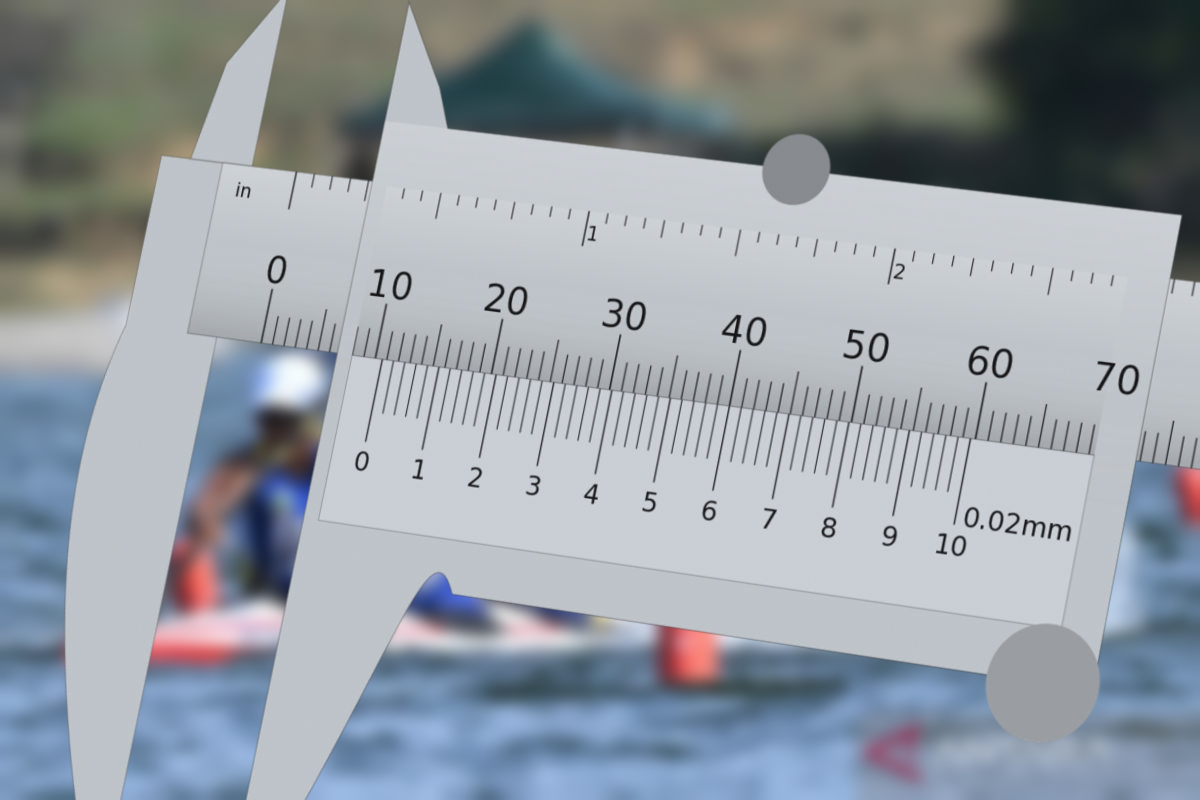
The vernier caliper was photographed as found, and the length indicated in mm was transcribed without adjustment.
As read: 10.6 mm
